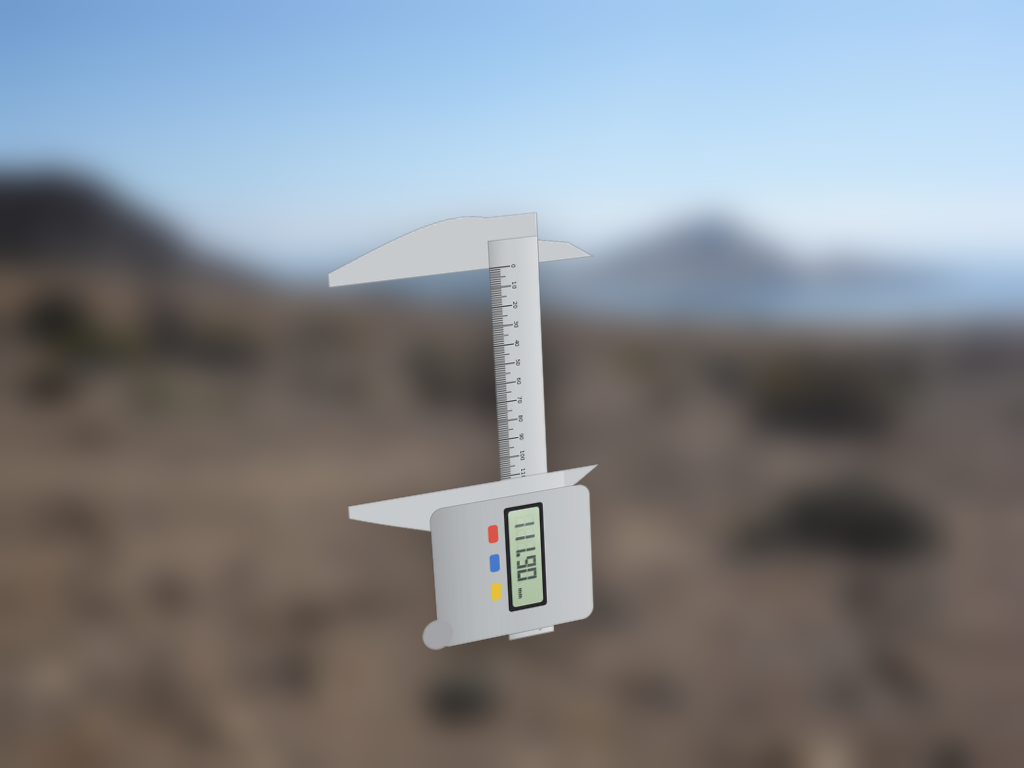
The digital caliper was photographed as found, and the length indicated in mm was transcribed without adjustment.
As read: 111.90 mm
